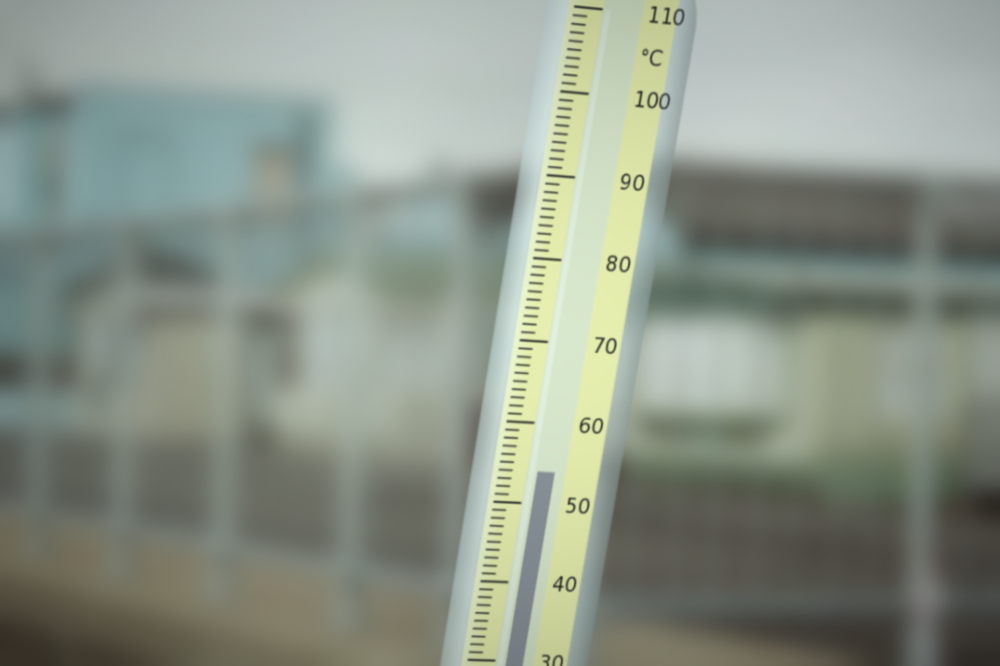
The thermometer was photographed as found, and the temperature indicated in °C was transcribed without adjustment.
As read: 54 °C
